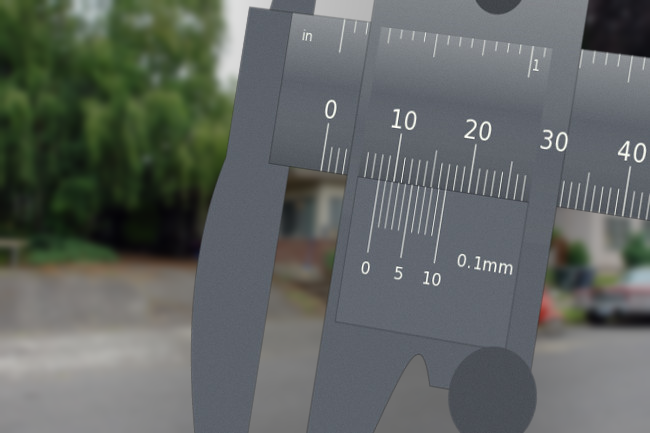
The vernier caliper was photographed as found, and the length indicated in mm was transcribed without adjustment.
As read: 8.0 mm
